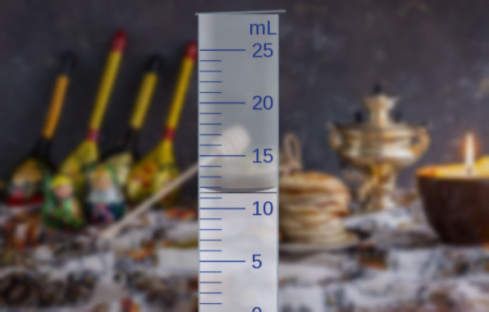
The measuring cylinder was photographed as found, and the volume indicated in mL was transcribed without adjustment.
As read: 11.5 mL
